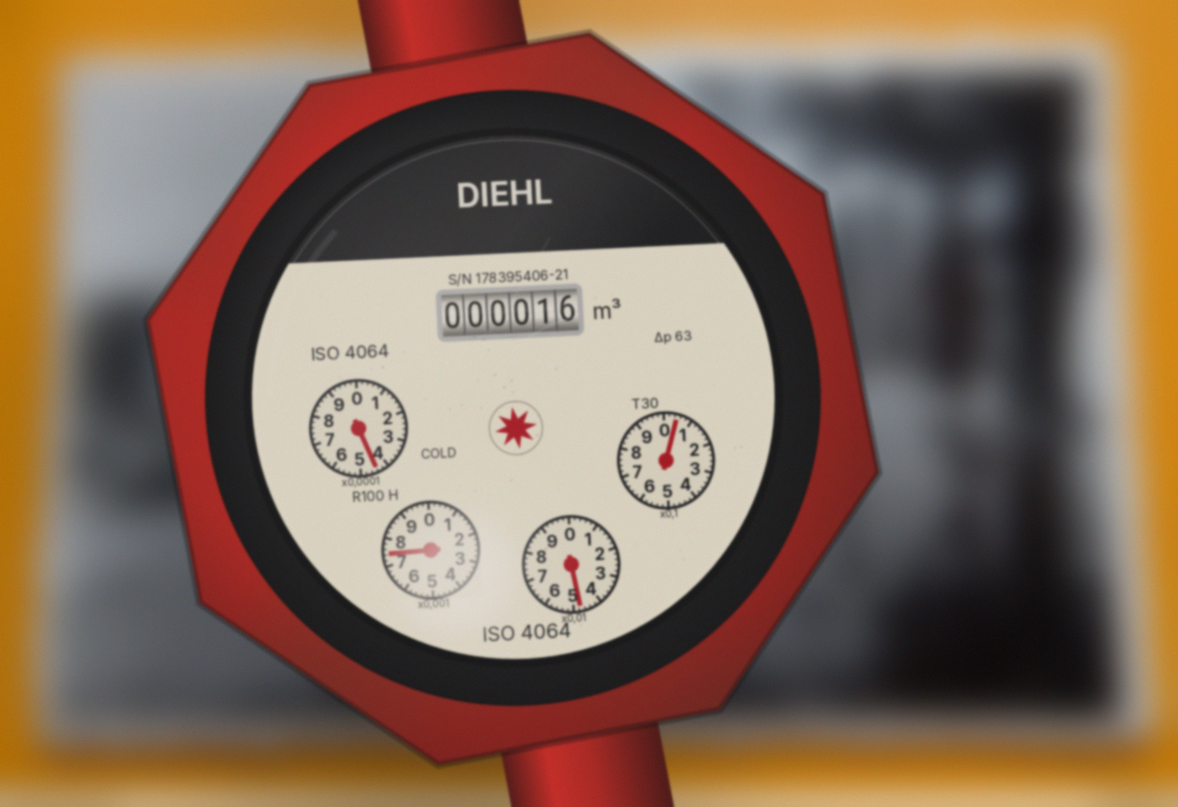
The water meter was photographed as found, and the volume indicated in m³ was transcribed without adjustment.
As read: 16.0474 m³
